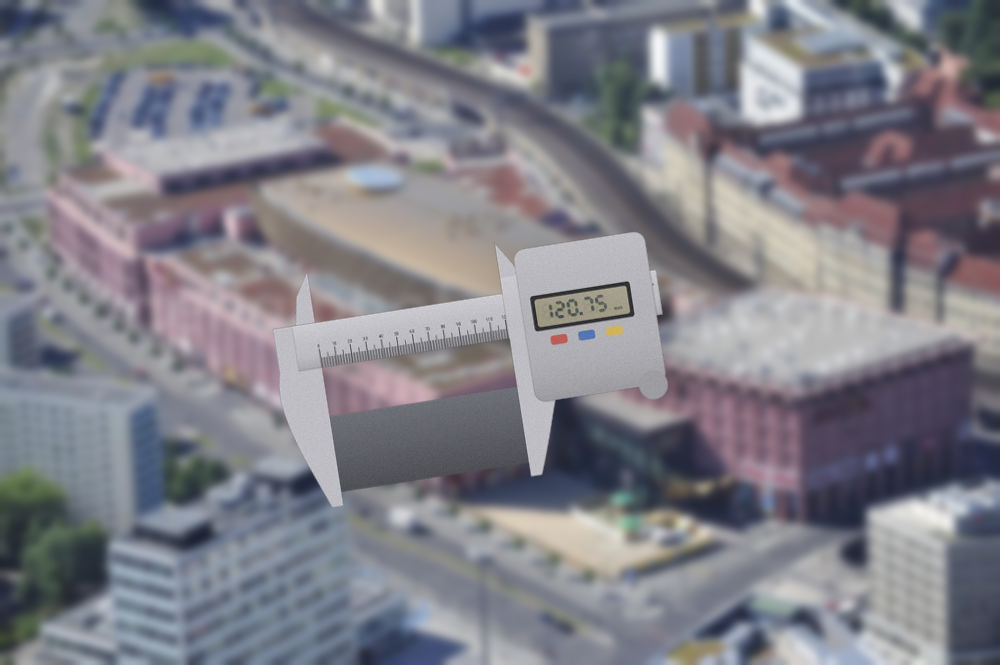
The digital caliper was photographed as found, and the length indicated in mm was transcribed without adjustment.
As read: 120.75 mm
